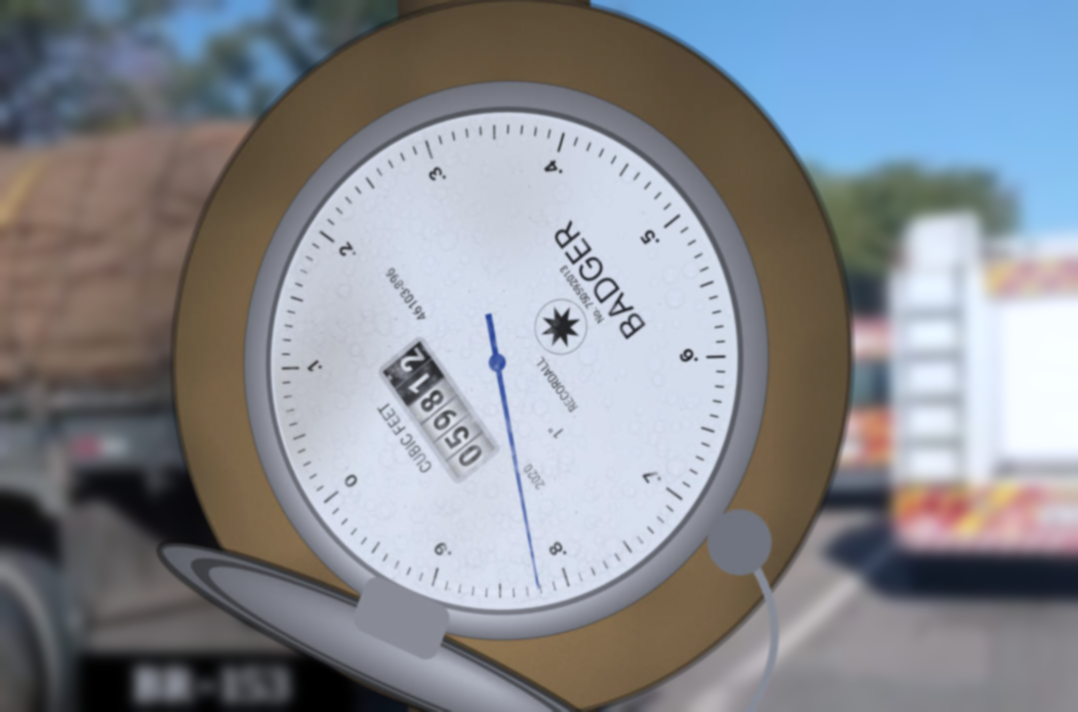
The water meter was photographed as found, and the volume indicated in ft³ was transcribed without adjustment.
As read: 59811.82 ft³
